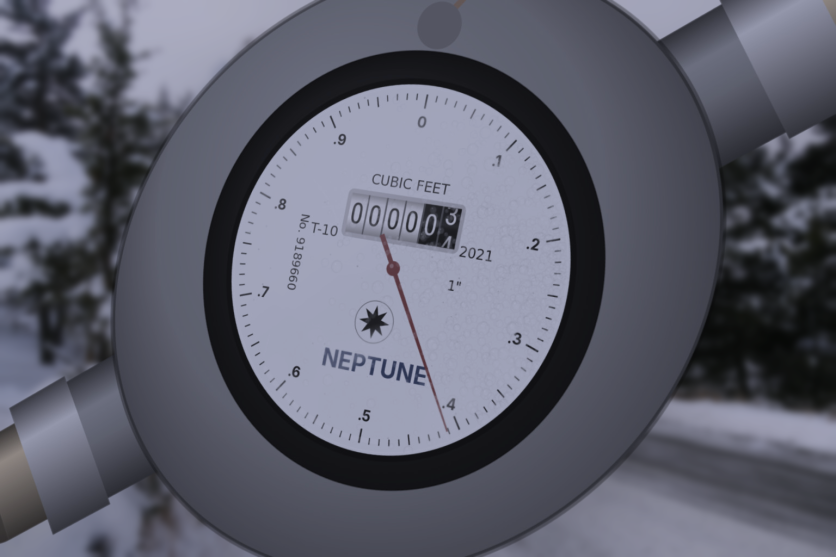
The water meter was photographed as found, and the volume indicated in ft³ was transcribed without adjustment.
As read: 3.41 ft³
